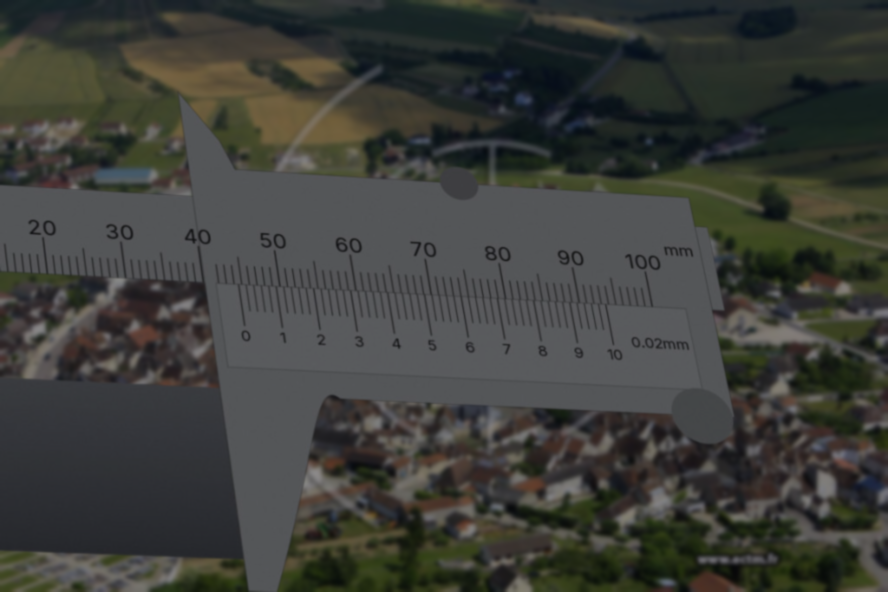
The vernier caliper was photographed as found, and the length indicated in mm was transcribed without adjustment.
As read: 44.6 mm
